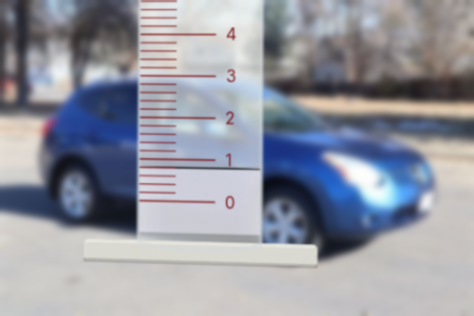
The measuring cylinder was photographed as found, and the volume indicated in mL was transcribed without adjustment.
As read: 0.8 mL
